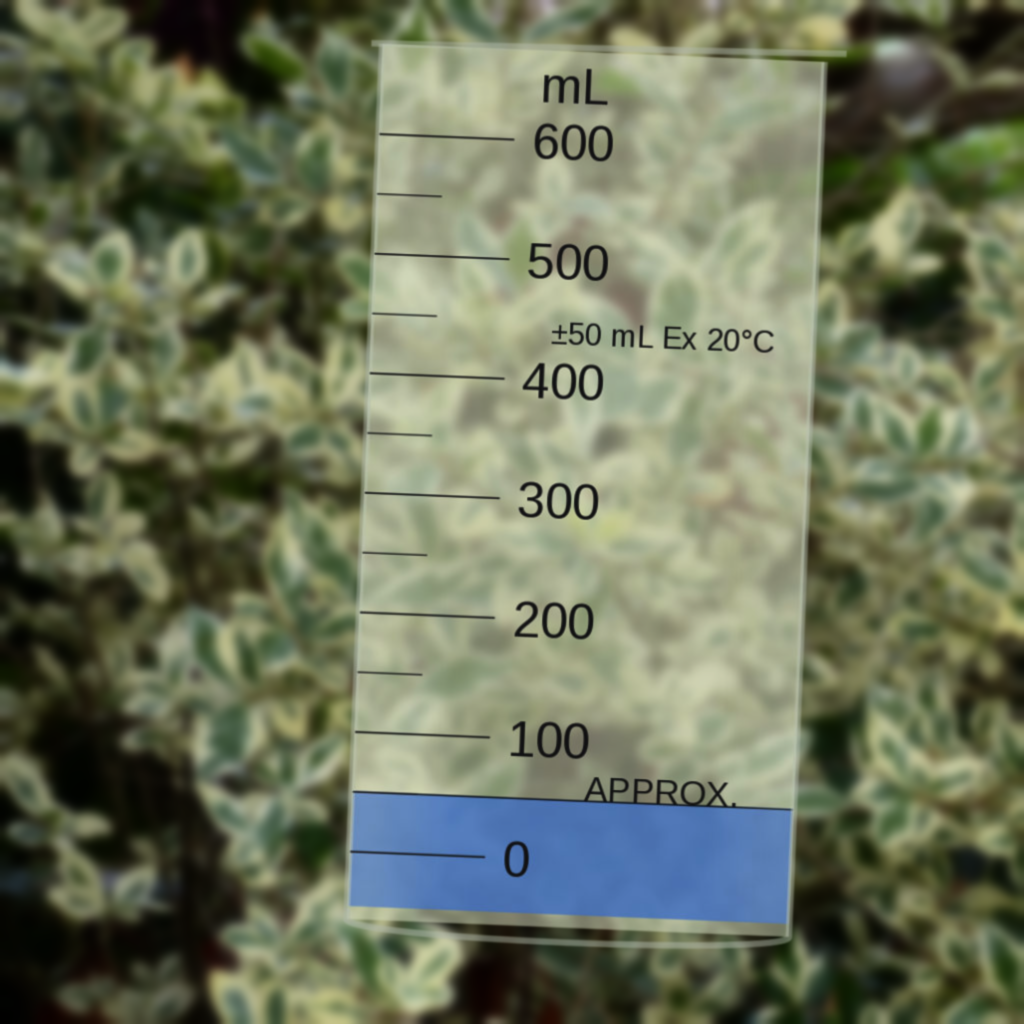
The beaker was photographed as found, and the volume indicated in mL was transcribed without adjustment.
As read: 50 mL
